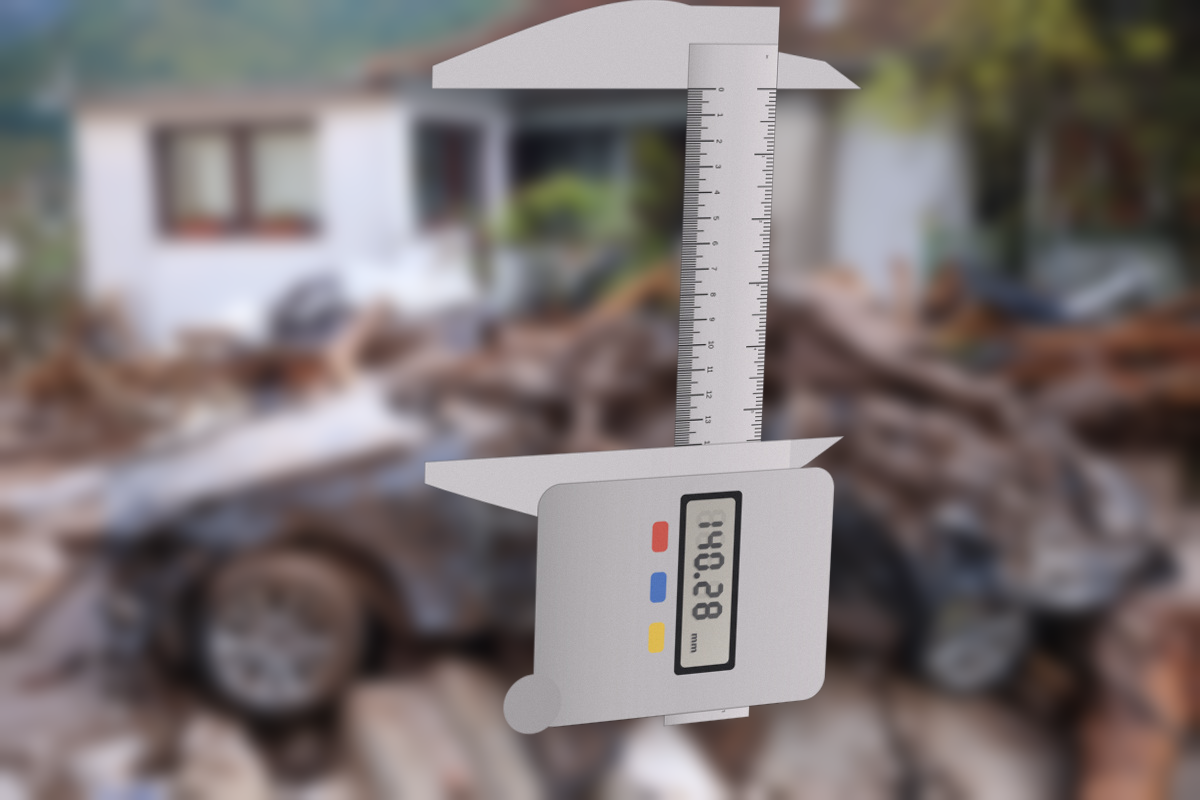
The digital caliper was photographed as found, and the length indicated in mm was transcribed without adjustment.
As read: 140.28 mm
